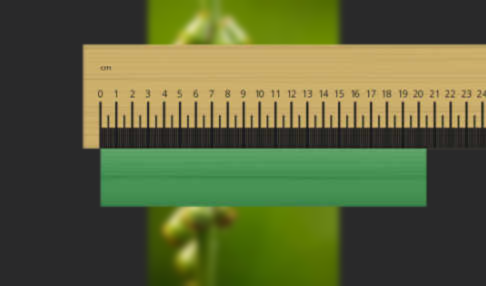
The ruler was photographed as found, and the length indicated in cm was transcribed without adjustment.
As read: 20.5 cm
